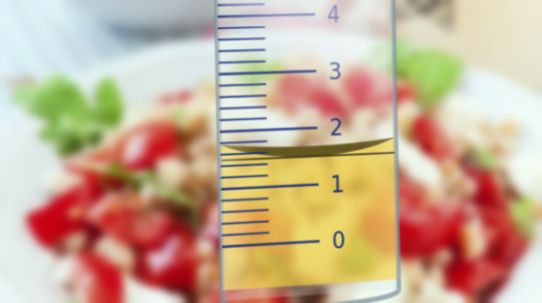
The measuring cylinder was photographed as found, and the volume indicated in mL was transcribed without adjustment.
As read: 1.5 mL
